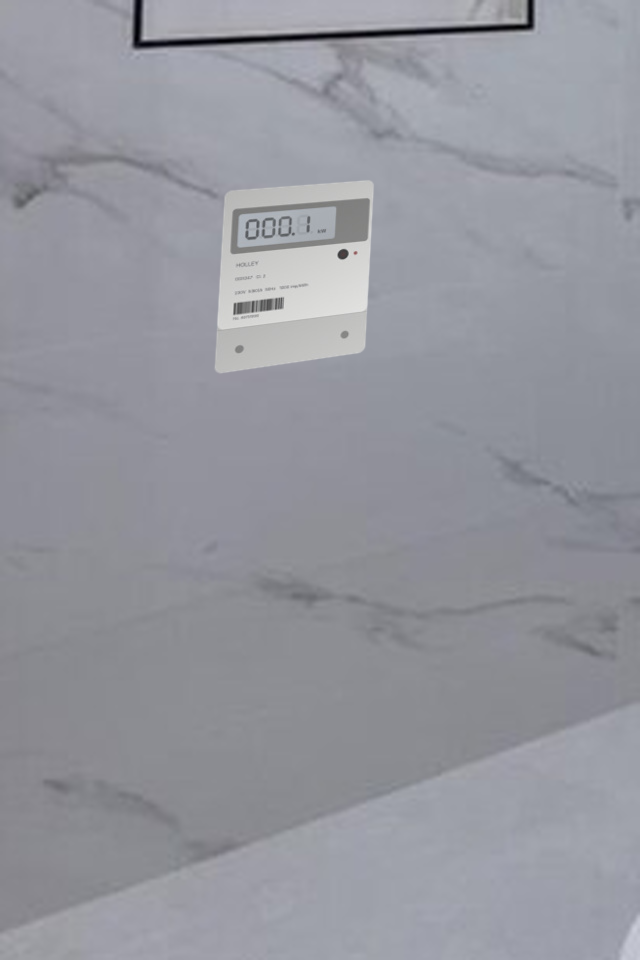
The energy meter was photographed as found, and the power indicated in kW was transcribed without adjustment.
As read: 0.1 kW
